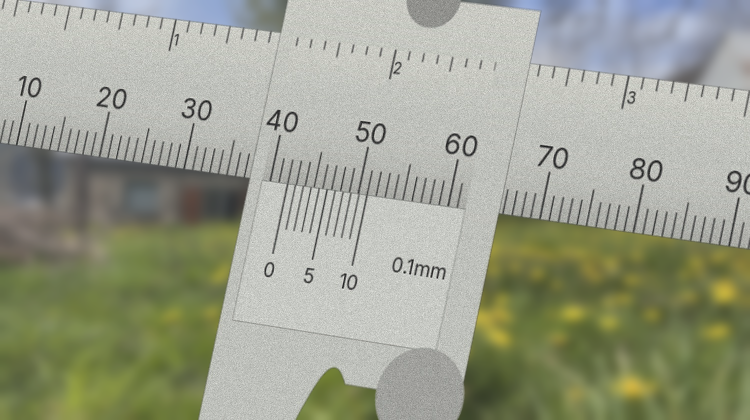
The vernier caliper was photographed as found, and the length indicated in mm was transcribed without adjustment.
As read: 42.0 mm
